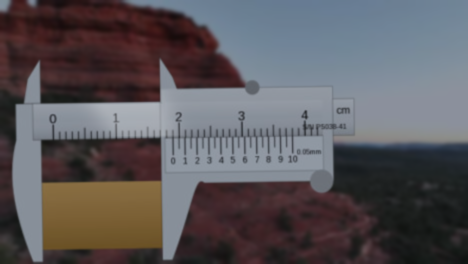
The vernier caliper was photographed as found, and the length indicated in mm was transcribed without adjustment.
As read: 19.0 mm
